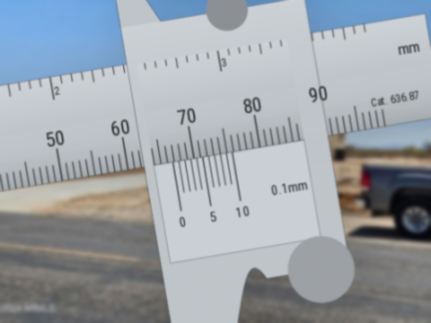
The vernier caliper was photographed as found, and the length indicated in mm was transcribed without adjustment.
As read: 66.8 mm
